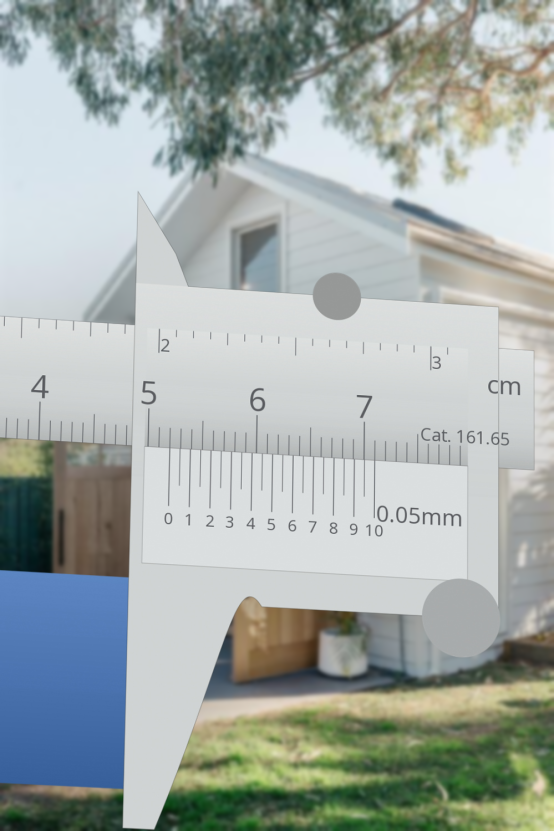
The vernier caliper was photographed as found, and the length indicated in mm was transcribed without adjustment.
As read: 52.0 mm
